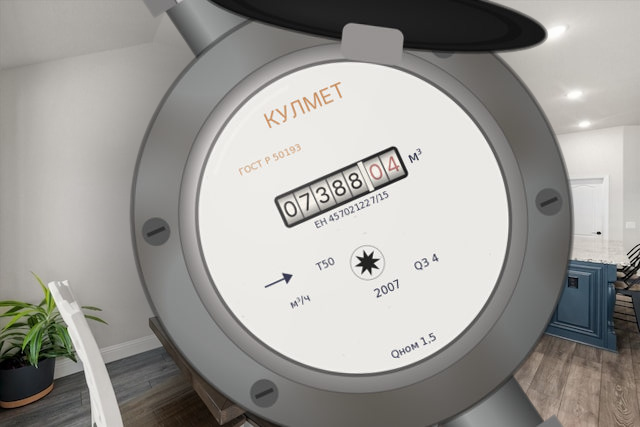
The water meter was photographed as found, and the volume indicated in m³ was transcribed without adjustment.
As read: 7388.04 m³
